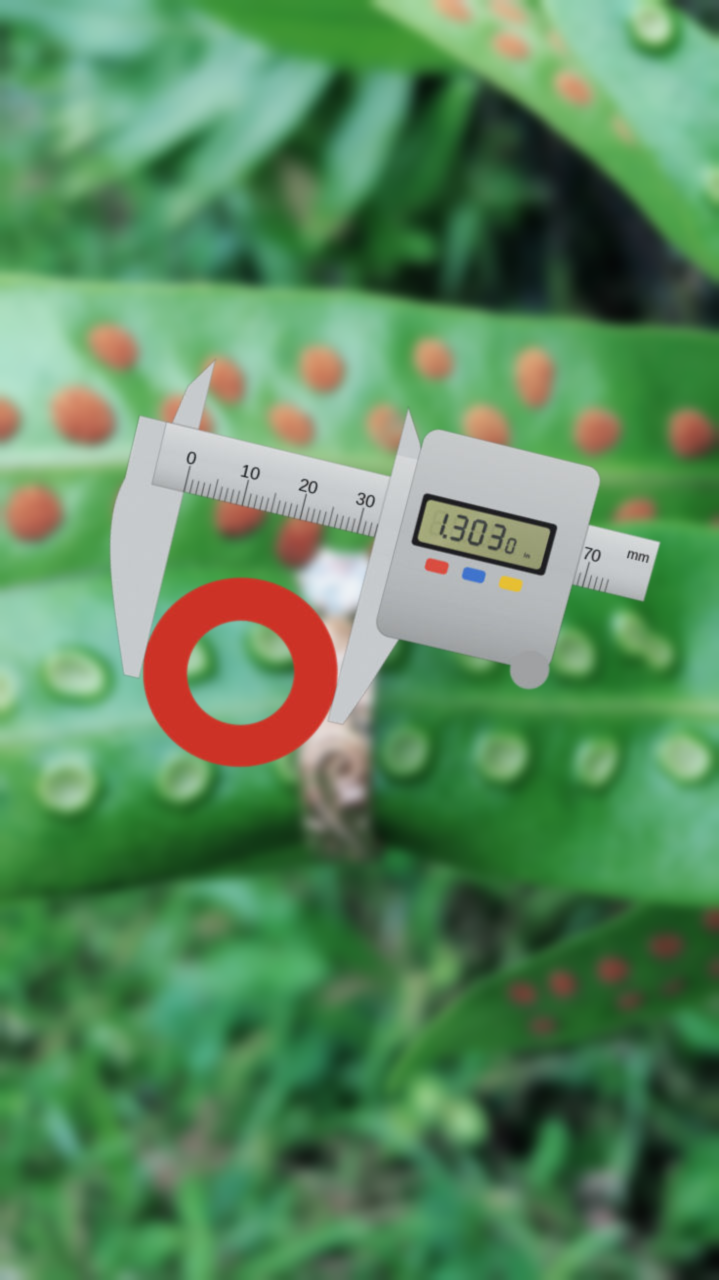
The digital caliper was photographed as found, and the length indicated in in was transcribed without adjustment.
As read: 1.3030 in
